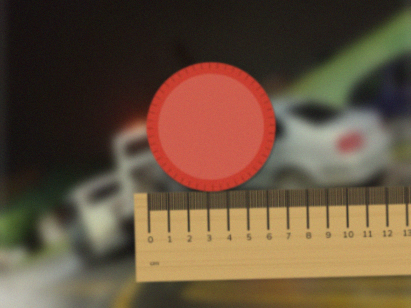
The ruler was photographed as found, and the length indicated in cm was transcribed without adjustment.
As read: 6.5 cm
